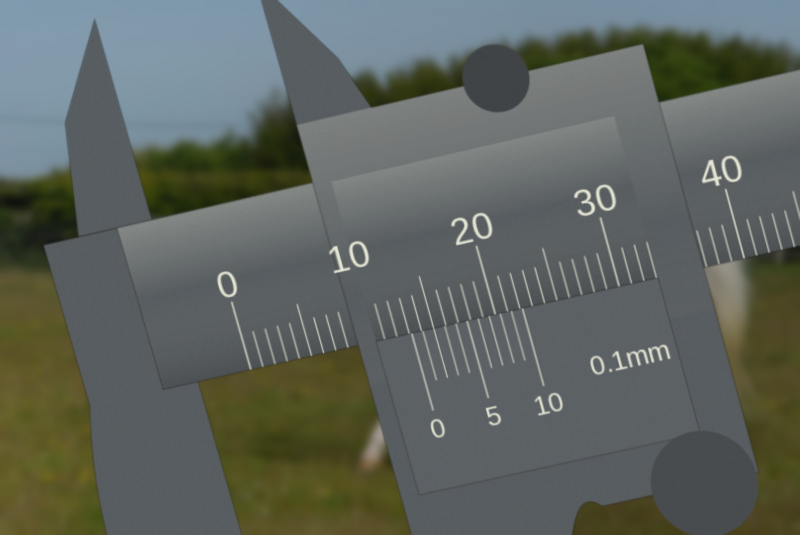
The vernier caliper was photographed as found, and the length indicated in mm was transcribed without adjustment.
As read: 13.2 mm
